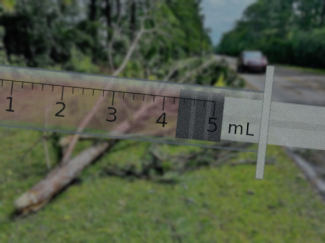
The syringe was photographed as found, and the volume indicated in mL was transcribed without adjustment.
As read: 4.3 mL
